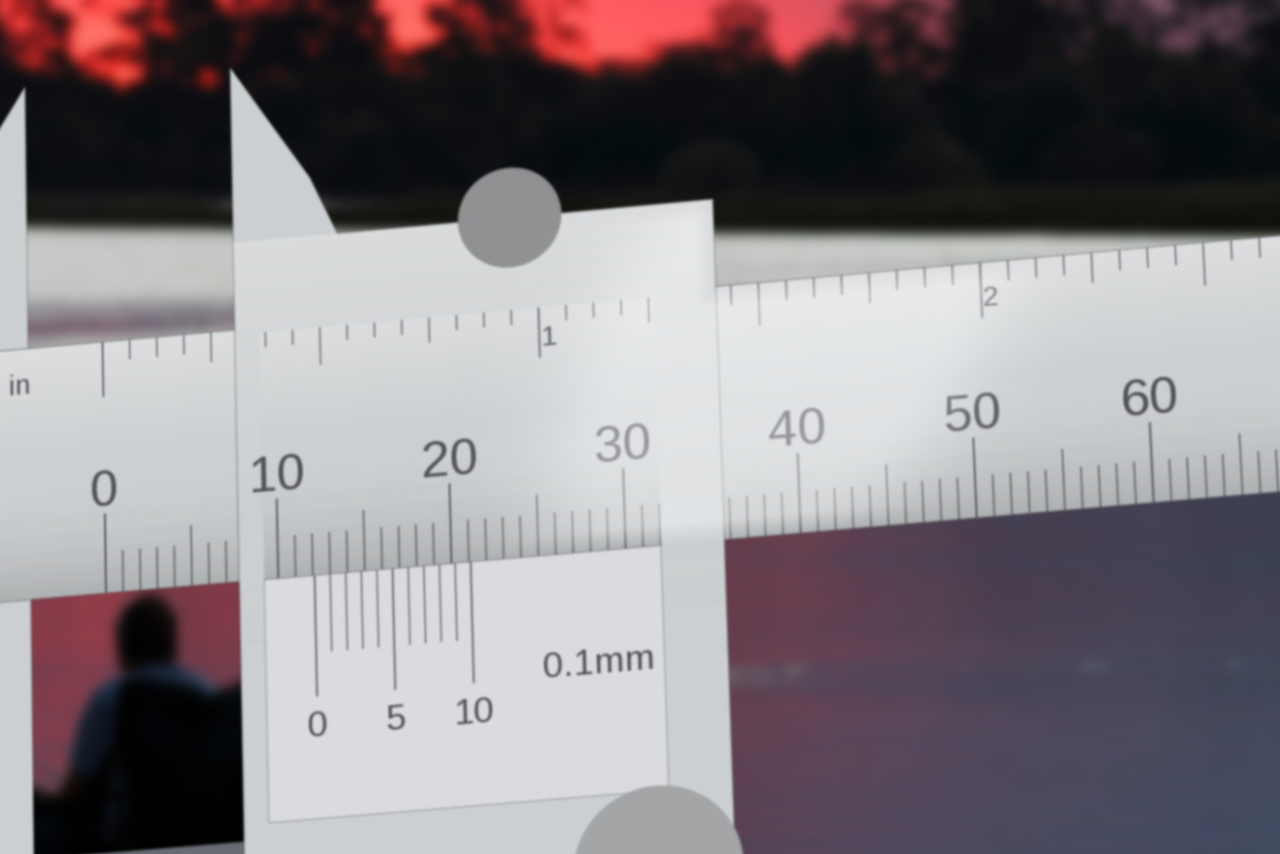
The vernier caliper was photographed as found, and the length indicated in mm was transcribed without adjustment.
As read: 12.1 mm
